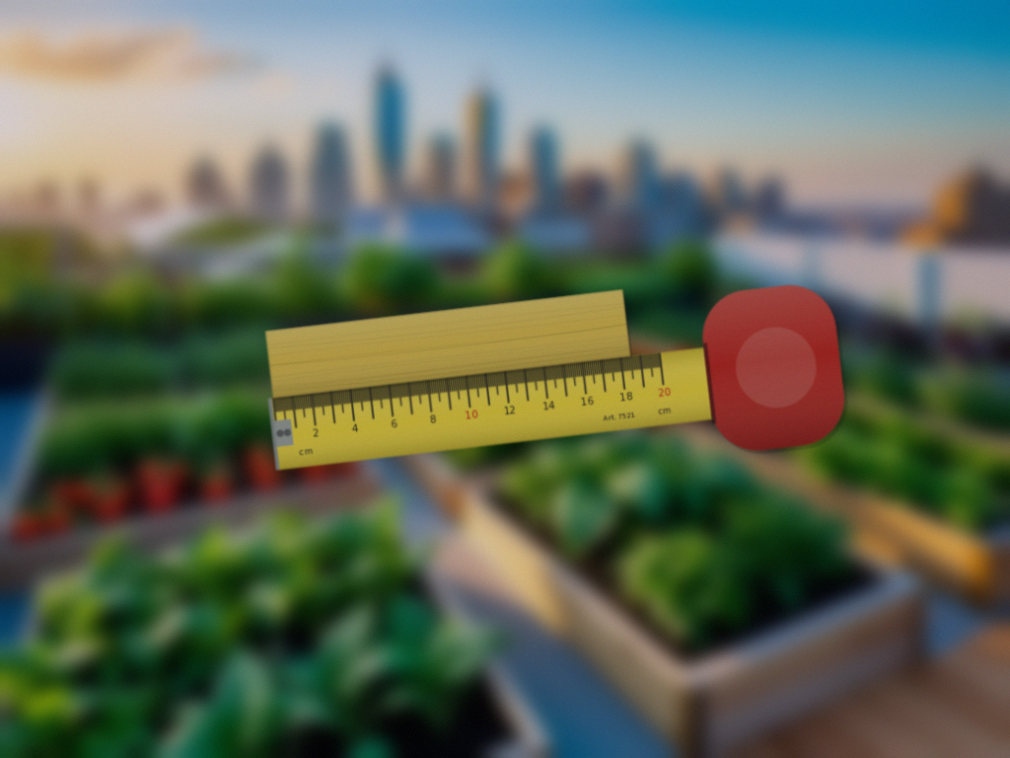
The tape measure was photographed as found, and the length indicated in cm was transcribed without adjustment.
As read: 18.5 cm
